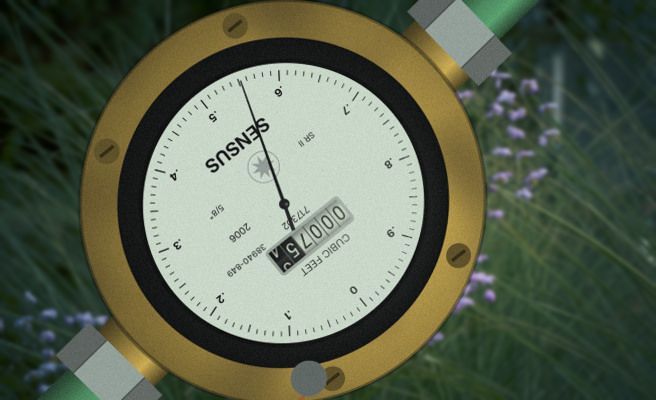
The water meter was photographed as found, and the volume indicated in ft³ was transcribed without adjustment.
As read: 753.55 ft³
